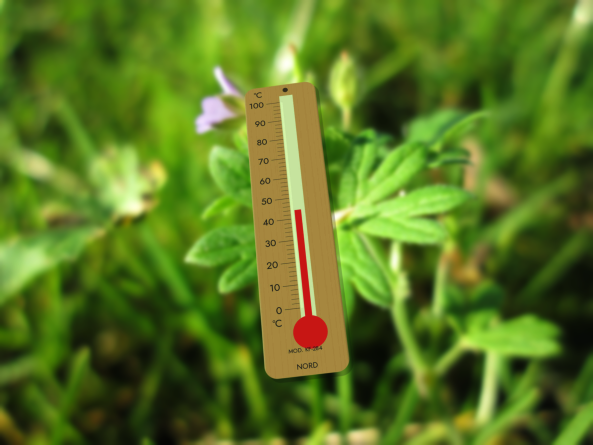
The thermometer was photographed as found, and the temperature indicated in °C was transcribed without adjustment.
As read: 44 °C
